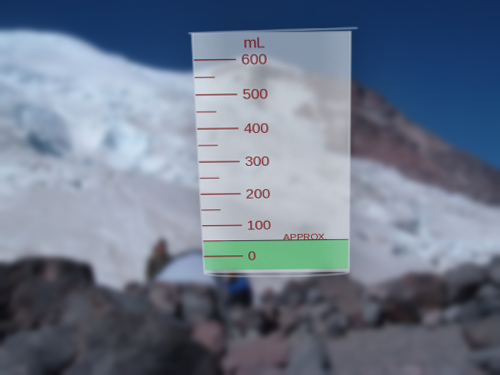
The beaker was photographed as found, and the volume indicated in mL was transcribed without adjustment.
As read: 50 mL
